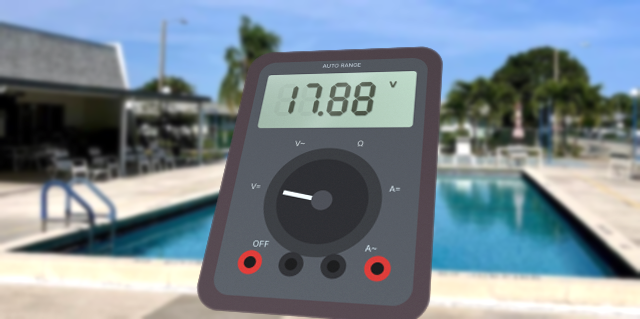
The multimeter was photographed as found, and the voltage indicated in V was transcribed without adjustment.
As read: 17.88 V
